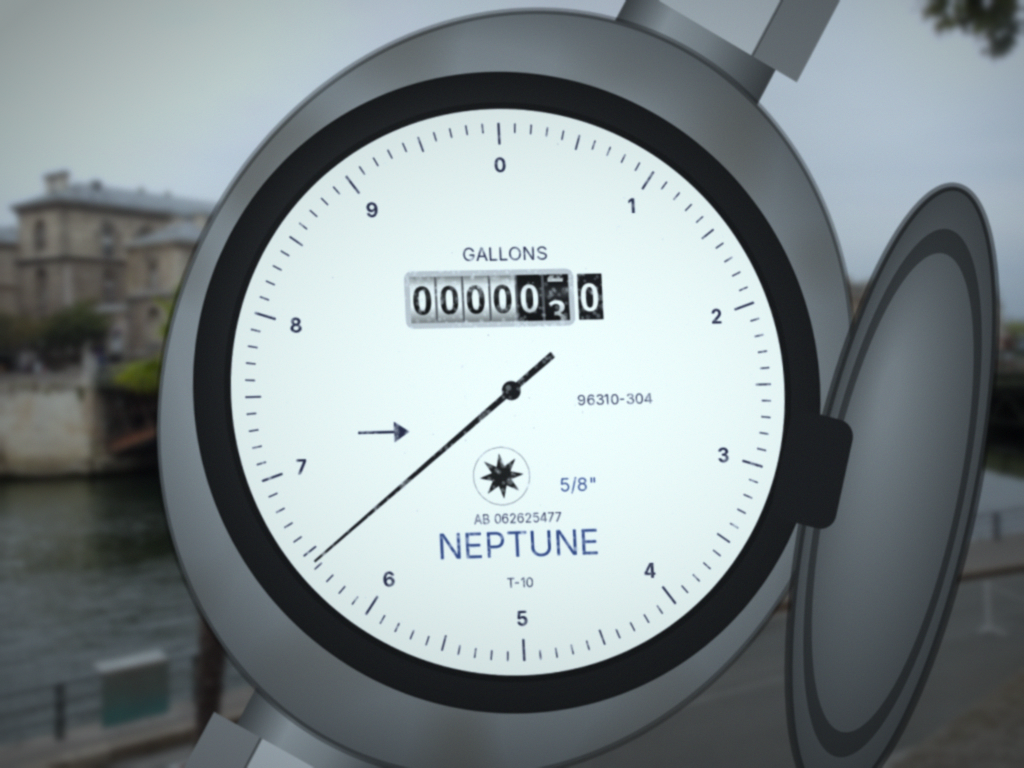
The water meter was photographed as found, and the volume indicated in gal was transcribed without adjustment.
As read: 26.4 gal
